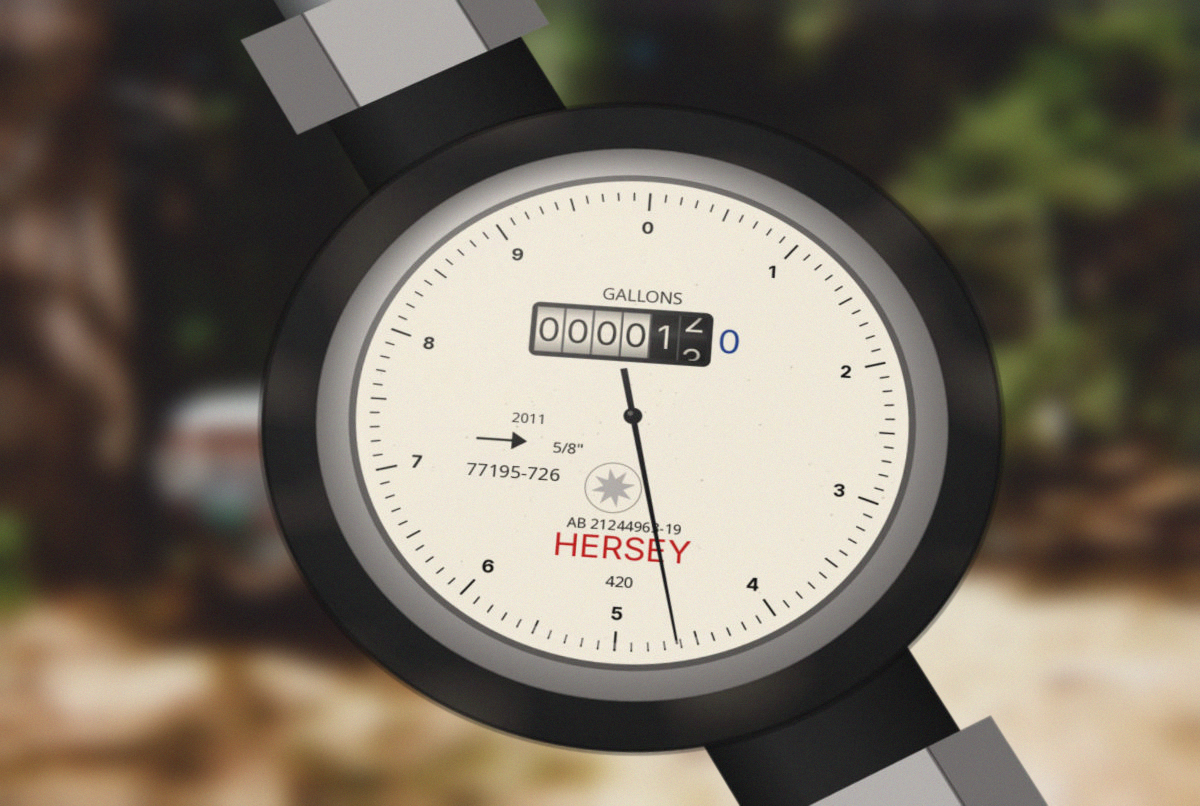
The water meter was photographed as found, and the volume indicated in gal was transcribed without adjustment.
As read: 124.6 gal
